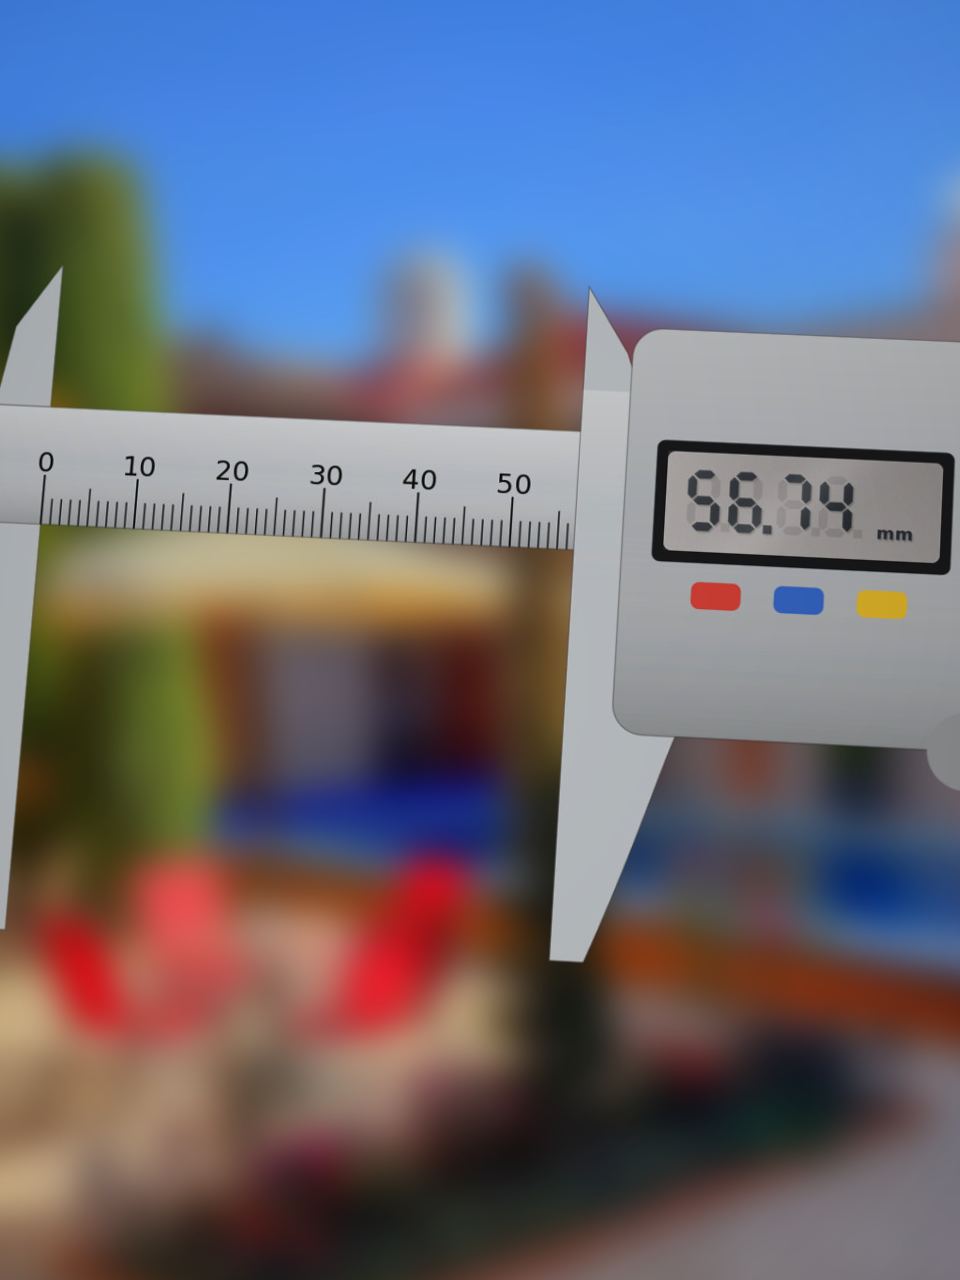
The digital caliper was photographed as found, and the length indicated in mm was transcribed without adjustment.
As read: 56.74 mm
